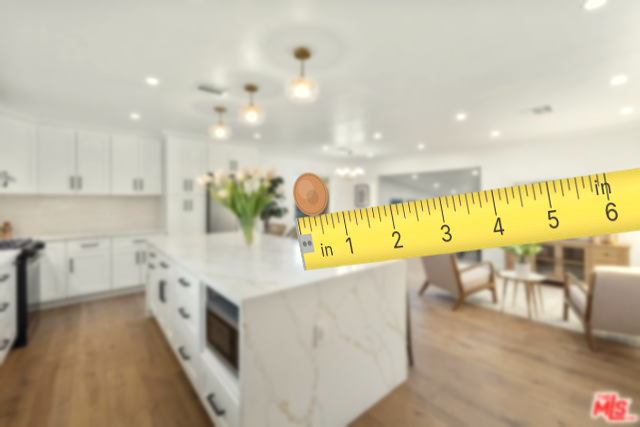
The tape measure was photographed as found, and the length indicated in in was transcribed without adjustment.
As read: 0.75 in
